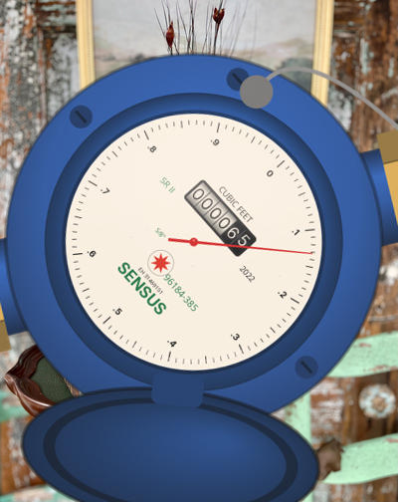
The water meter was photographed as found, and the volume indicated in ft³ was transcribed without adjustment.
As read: 65.13 ft³
